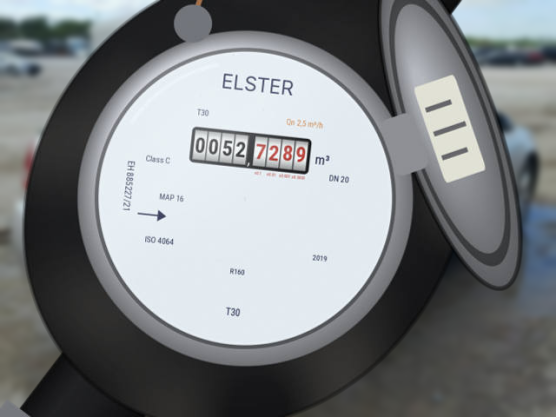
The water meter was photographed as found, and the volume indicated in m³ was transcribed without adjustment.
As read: 52.7289 m³
